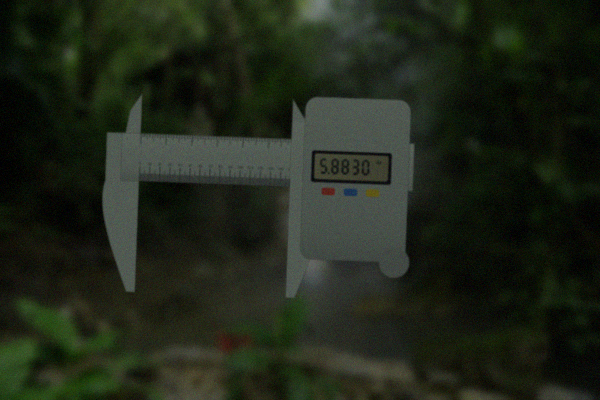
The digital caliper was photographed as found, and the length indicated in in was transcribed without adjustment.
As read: 5.8830 in
